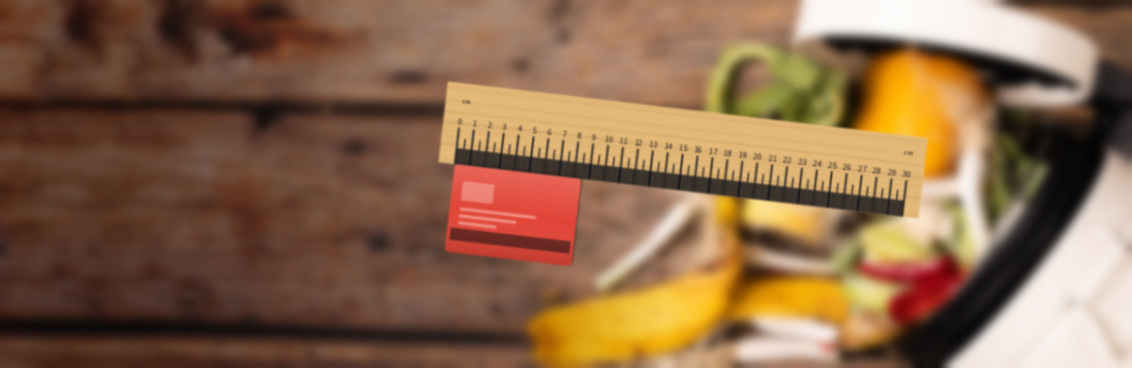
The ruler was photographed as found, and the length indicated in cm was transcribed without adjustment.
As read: 8.5 cm
